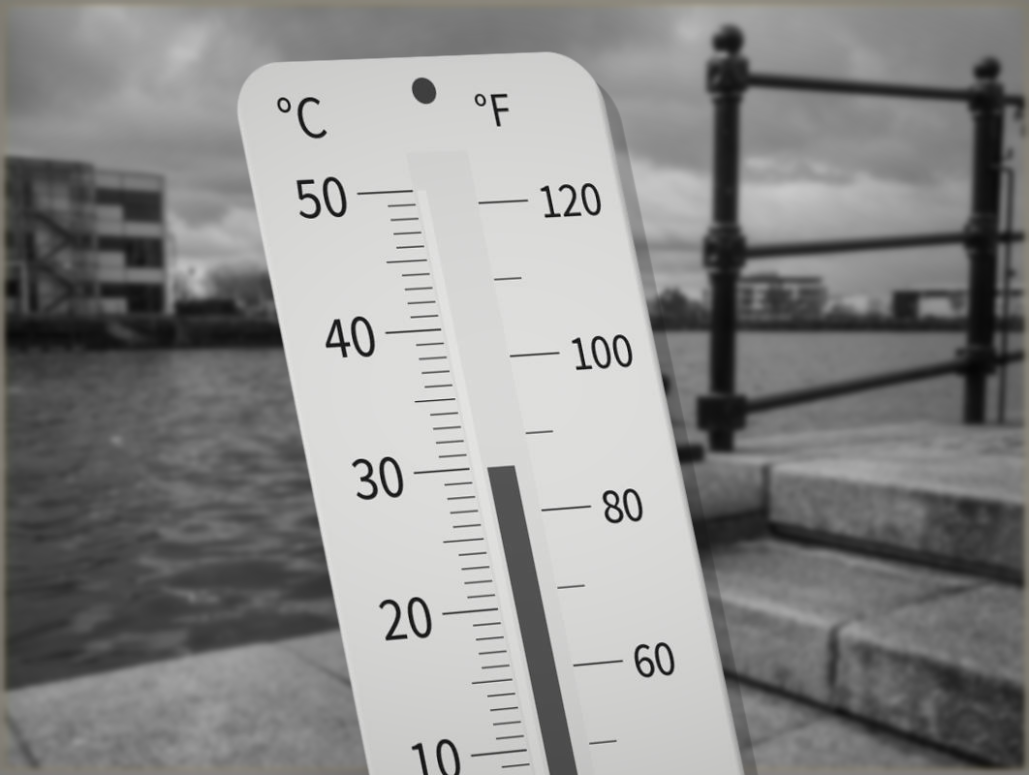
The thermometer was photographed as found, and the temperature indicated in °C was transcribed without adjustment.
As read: 30 °C
